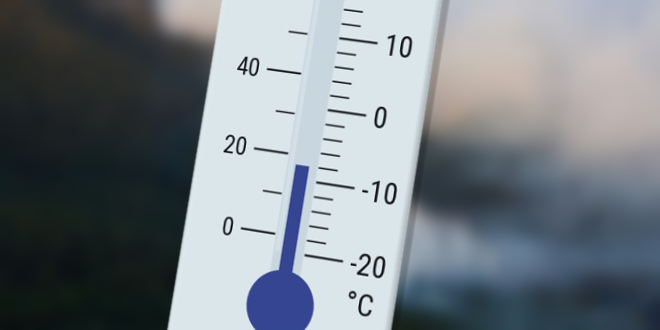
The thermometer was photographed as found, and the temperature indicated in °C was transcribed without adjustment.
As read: -8 °C
